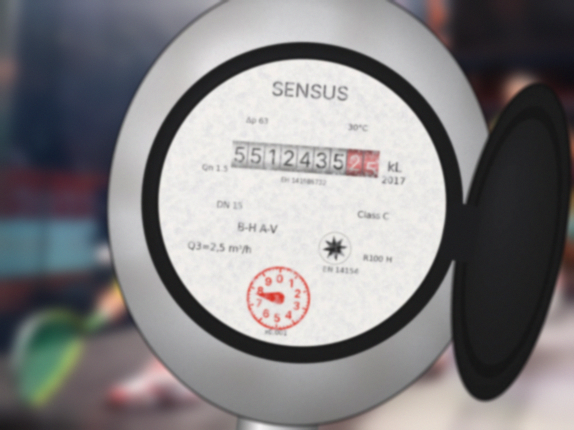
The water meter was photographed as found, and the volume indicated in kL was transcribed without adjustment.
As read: 5512435.247 kL
